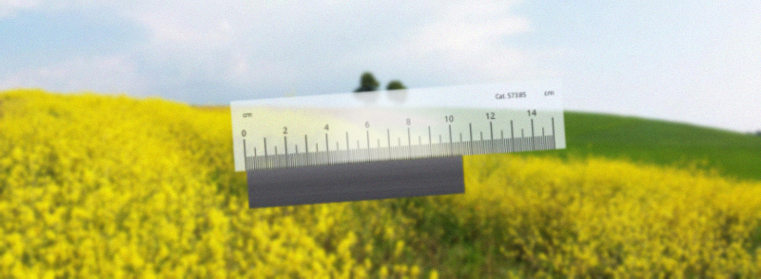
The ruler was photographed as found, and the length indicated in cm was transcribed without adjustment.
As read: 10.5 cm
